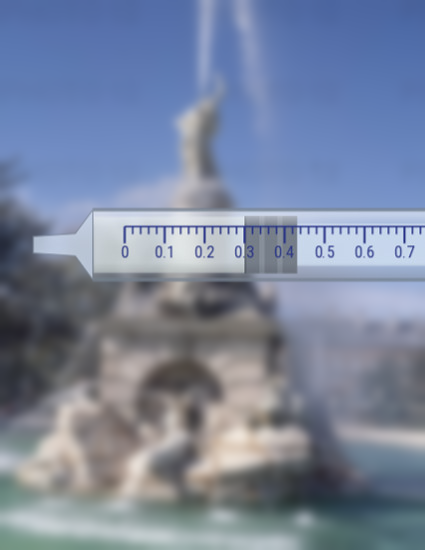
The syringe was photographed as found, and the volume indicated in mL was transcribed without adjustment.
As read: 0.3 mL
